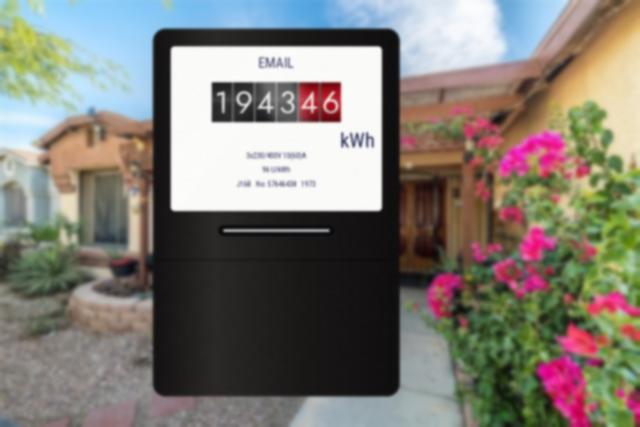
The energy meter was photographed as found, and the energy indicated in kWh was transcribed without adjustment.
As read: 1943.46 kWh
